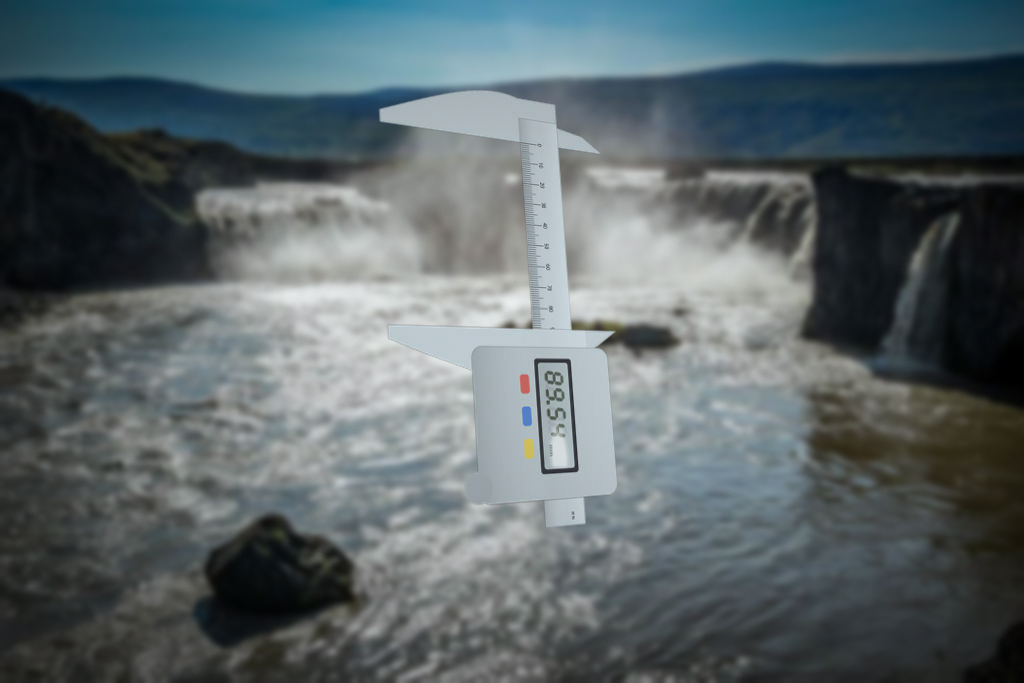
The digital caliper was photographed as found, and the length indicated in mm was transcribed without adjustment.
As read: 89.54 mm
